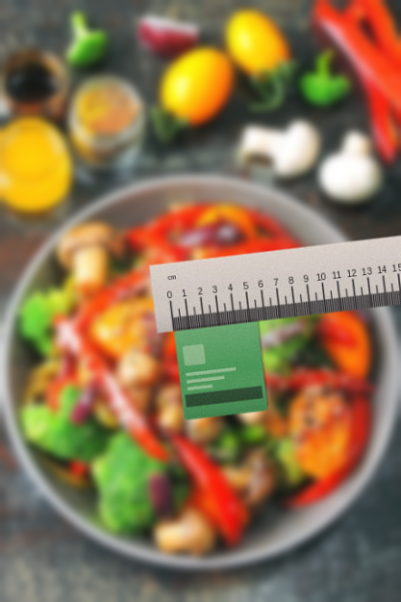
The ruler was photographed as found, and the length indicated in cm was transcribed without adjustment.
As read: 5.5 cm
